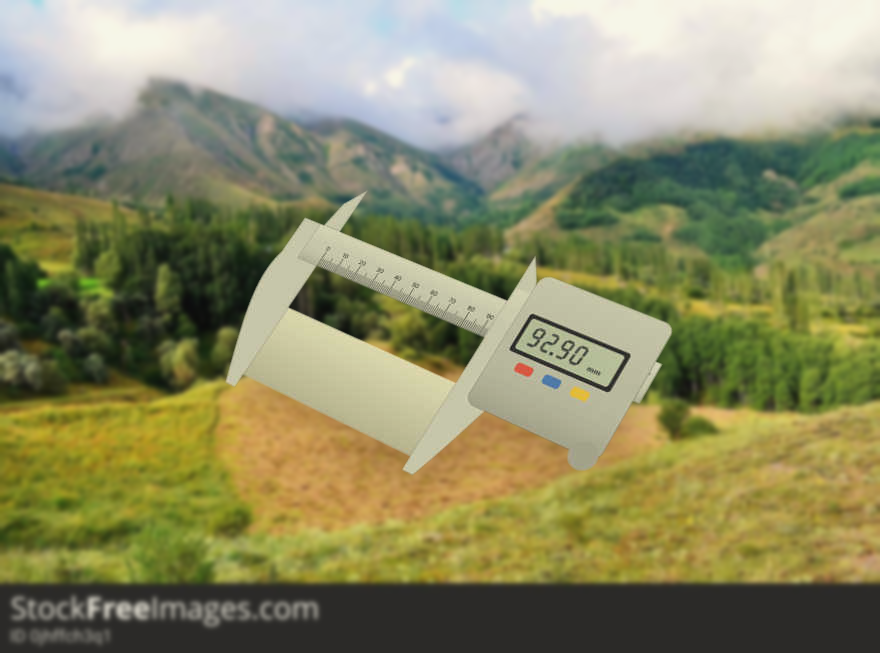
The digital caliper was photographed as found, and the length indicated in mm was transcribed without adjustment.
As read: 92.90 mm
